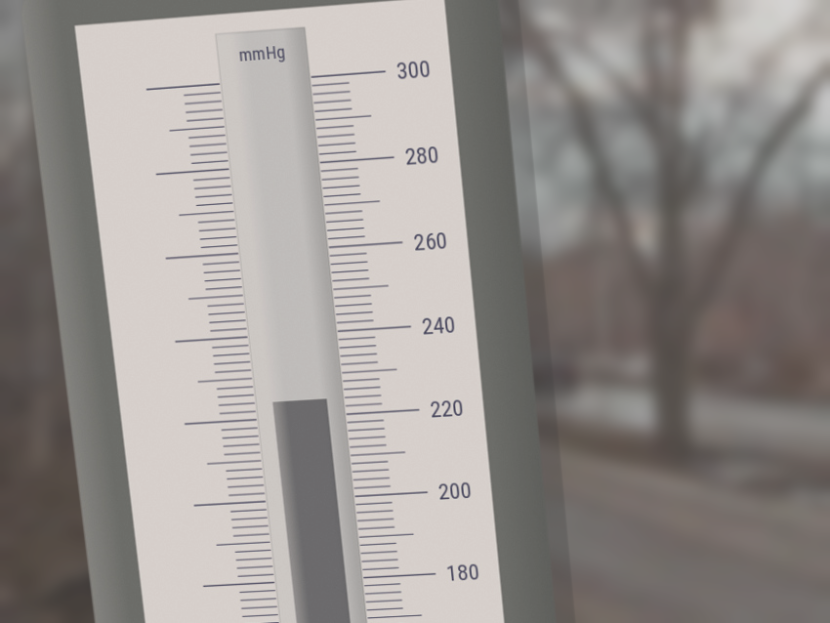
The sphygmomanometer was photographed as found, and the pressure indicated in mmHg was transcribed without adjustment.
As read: 224 mmHg
